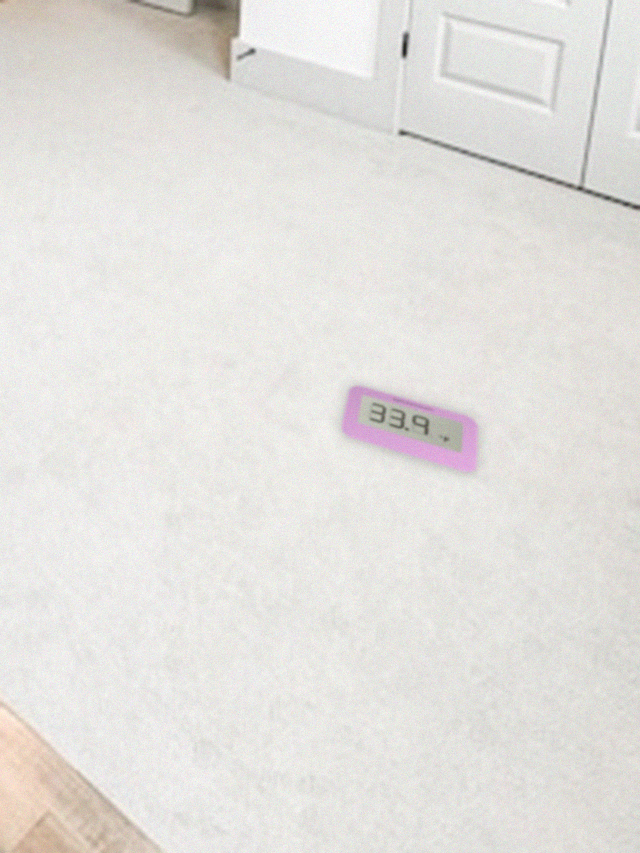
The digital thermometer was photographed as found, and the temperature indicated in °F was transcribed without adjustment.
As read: 33.9 °F
